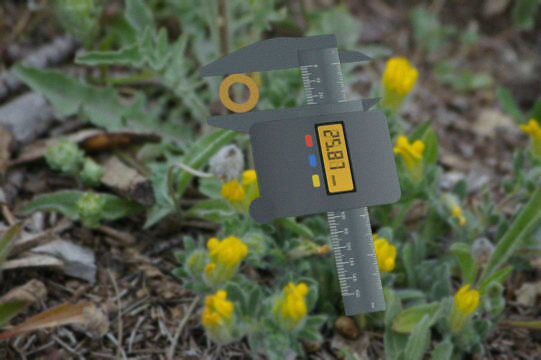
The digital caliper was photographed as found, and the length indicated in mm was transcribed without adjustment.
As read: 25.87 mm
